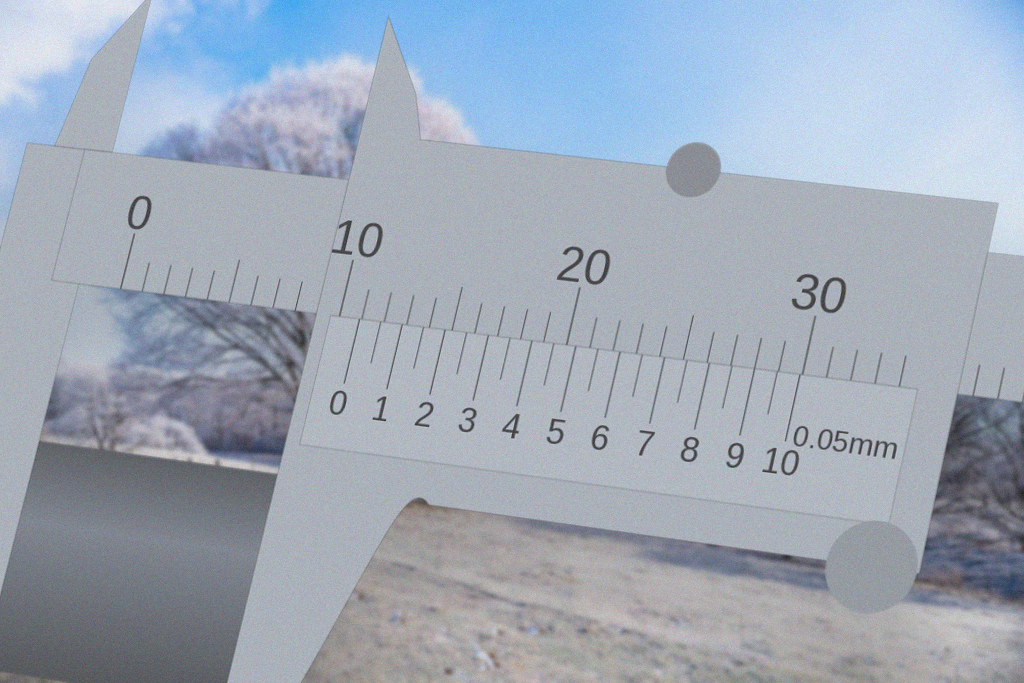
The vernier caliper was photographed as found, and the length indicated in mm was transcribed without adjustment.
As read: 10.90 mm
